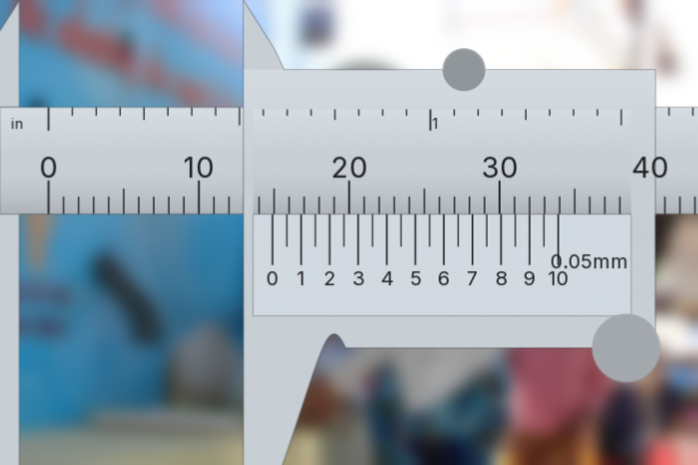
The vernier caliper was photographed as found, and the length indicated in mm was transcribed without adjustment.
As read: 14.9 mm
